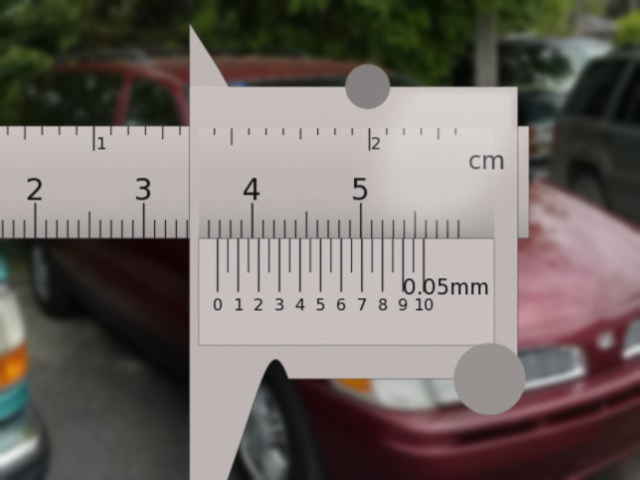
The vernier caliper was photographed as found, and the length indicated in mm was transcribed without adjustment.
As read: 36.8 mm
